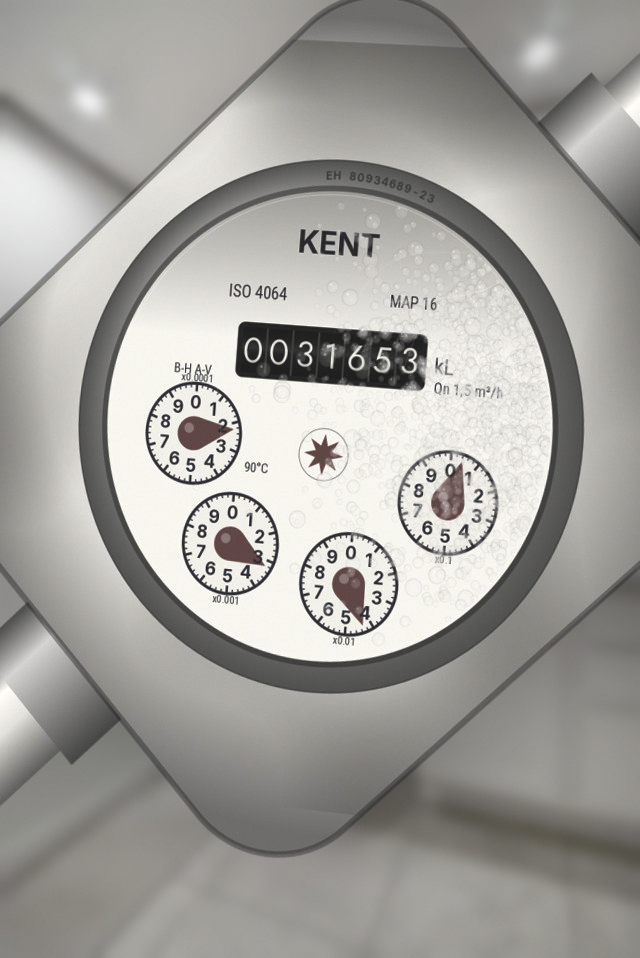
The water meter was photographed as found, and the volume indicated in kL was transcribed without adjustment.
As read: 31653.0432 kL
